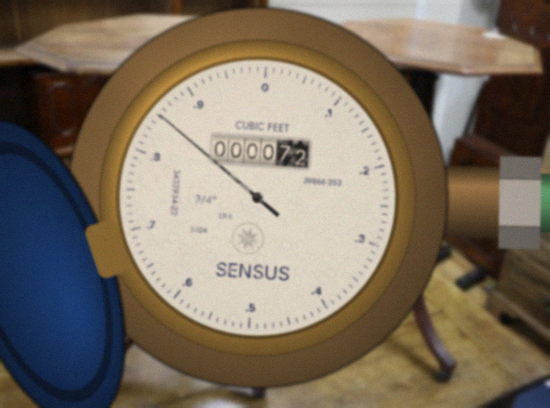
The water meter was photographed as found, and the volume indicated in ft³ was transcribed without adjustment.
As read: 71.85 ft³
